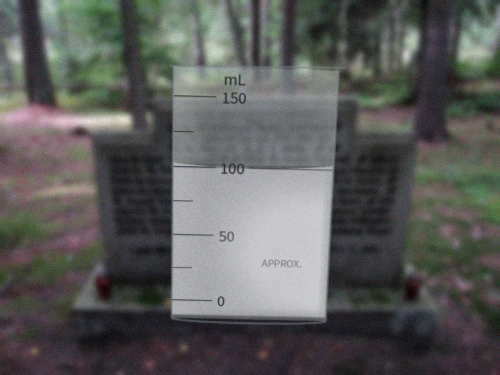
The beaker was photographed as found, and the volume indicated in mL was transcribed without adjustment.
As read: 100 mL
